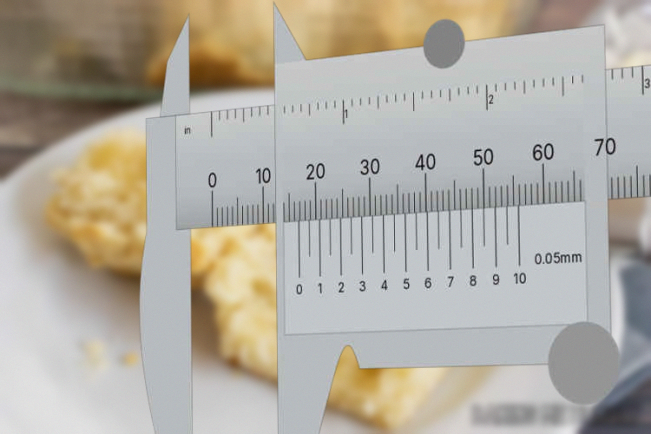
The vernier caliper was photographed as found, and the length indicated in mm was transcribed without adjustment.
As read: 16.8 mm
